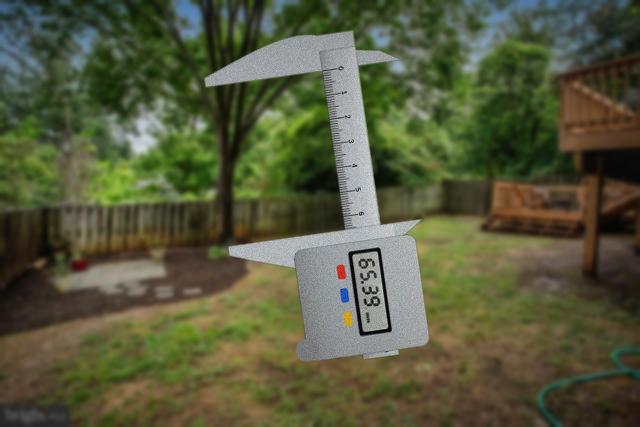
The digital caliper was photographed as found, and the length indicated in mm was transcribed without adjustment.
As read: 65.39 mm
